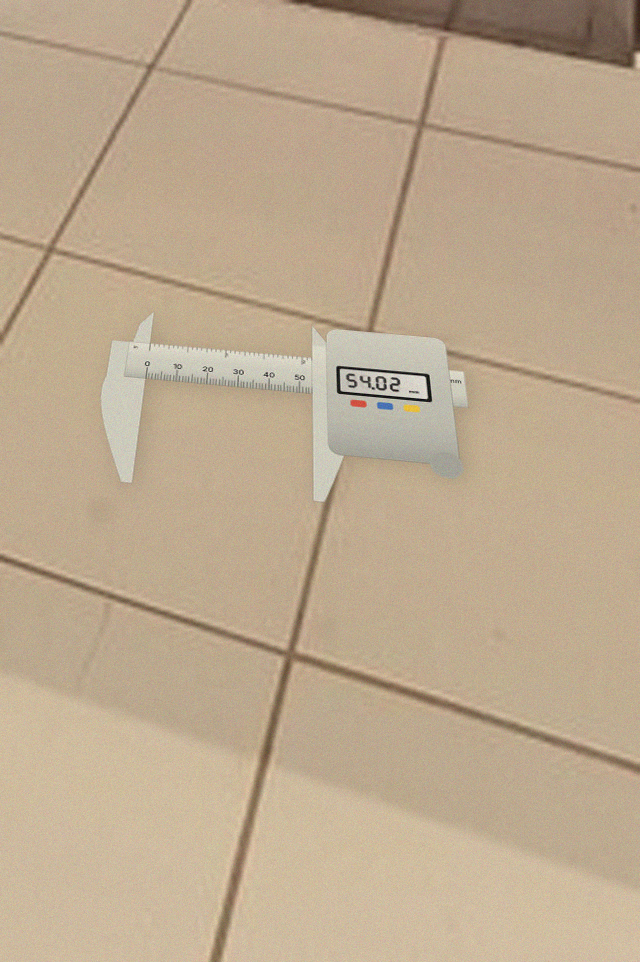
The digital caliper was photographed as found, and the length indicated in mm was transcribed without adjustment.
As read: 54.02 mm
